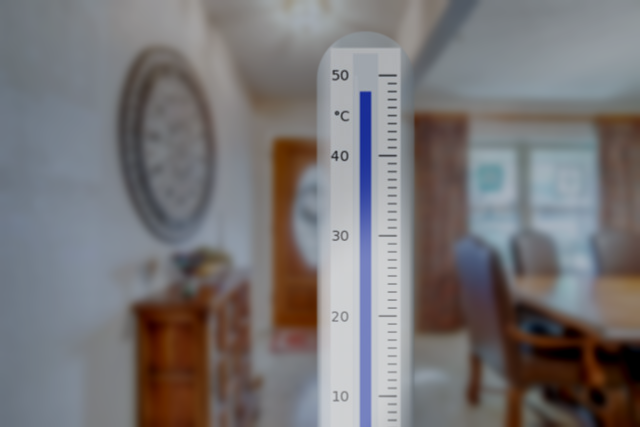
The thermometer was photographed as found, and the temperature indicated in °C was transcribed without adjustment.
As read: 48 °C
